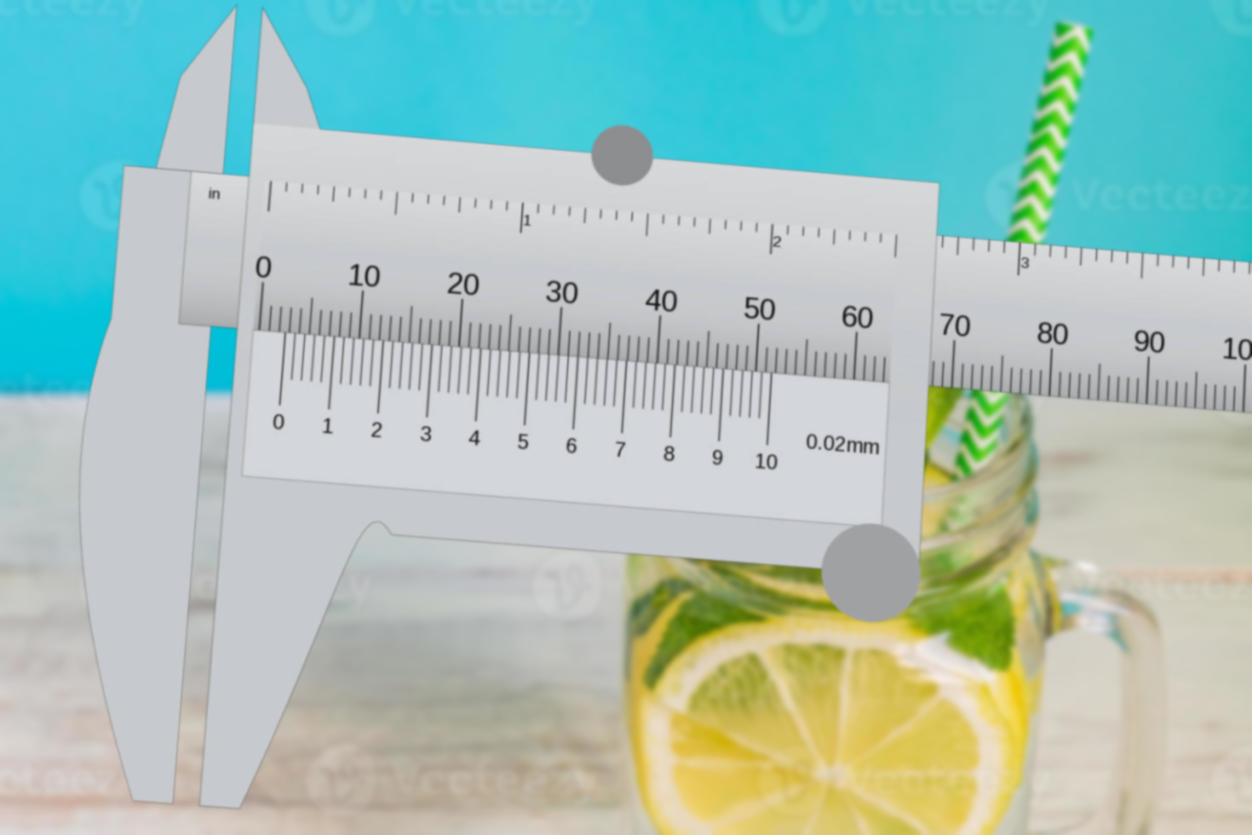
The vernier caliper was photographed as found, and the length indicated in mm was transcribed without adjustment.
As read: 2.6 mm
